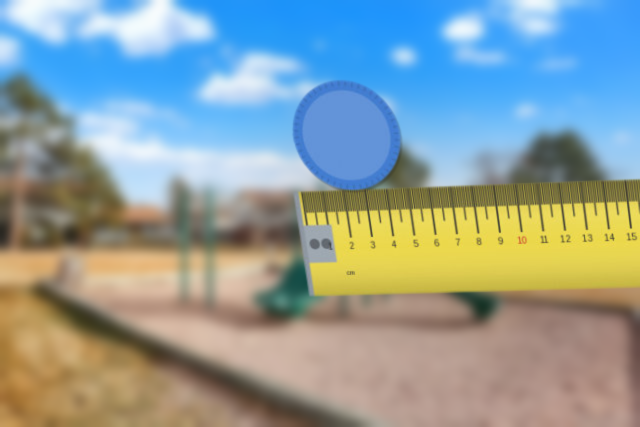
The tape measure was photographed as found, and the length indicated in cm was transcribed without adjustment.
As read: 5 cm
